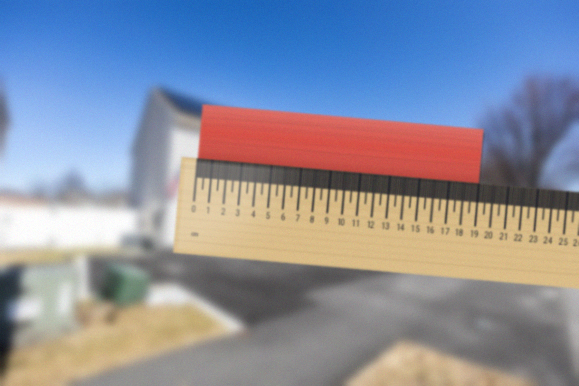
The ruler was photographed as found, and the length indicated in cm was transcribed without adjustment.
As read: 19 cm
